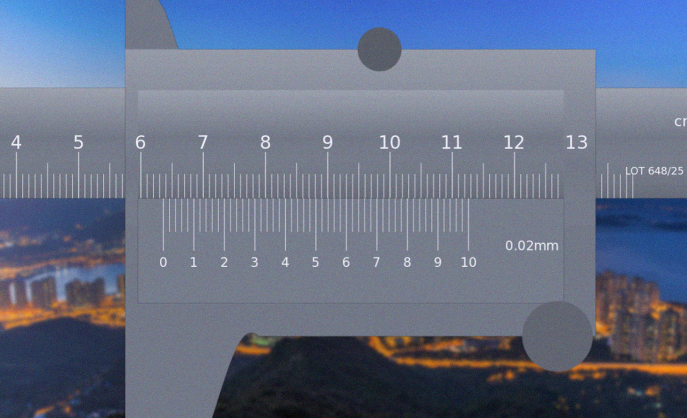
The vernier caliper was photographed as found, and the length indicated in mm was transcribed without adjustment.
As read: 63.6 mm
